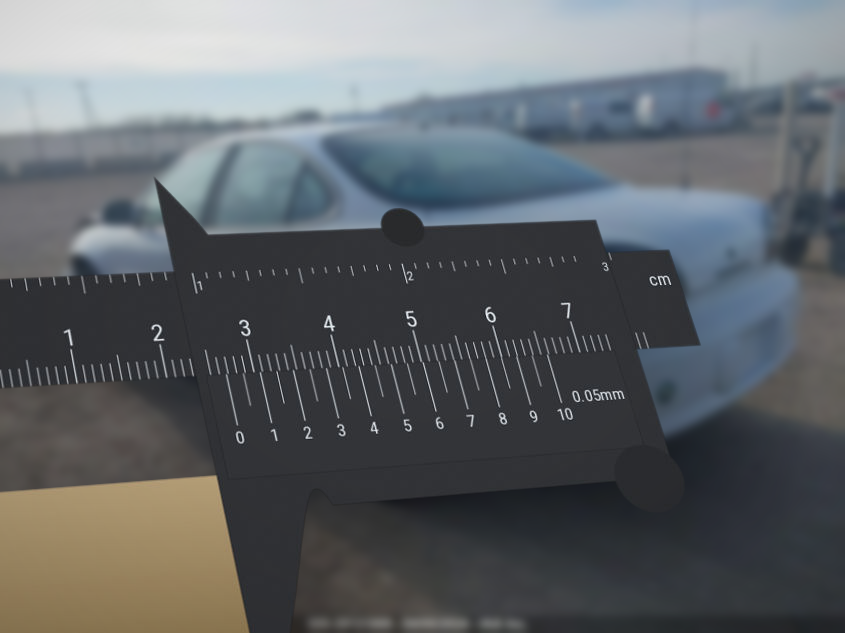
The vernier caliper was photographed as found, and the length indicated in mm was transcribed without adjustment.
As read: 26.8 mm
